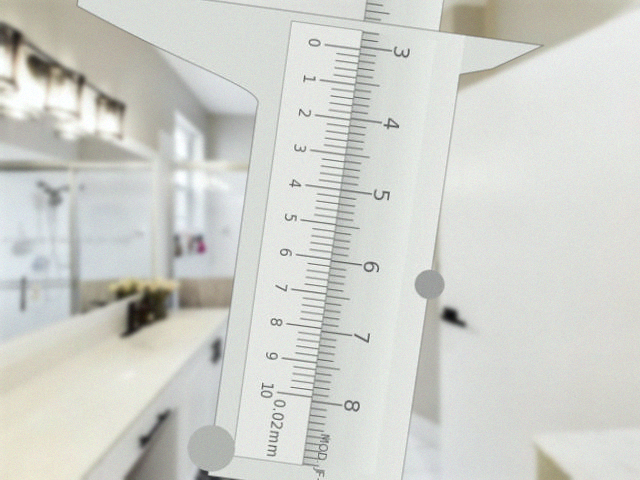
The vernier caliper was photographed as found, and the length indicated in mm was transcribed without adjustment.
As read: 30.4 mm
